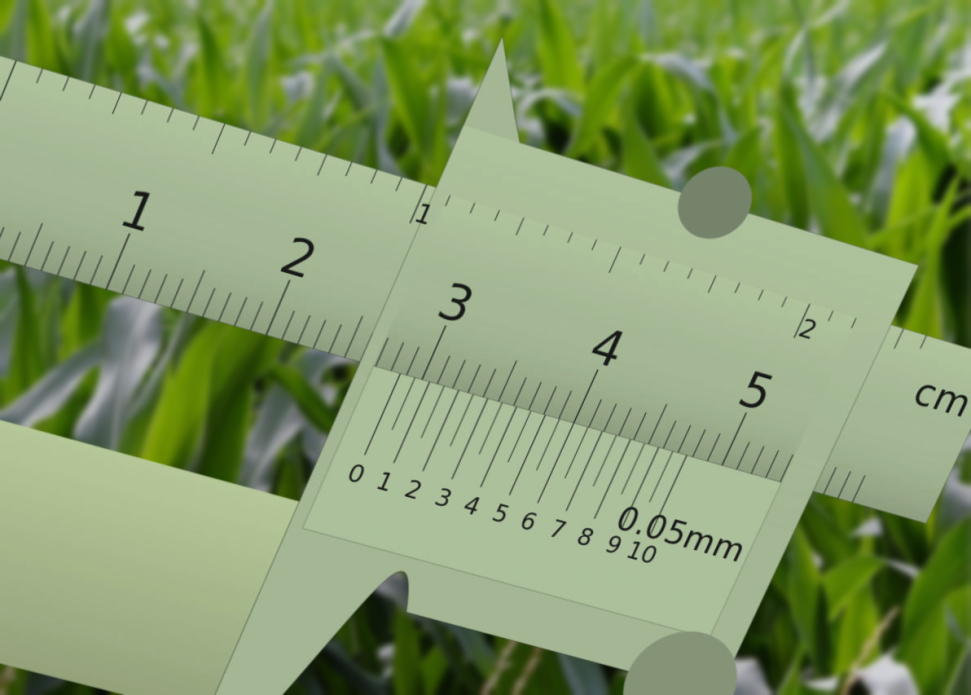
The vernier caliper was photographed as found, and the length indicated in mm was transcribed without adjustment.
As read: 28.6 mm
